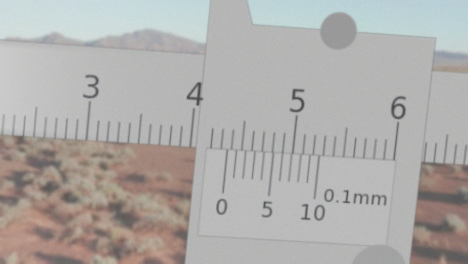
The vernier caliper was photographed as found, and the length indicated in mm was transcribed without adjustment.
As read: 43.6 mm
